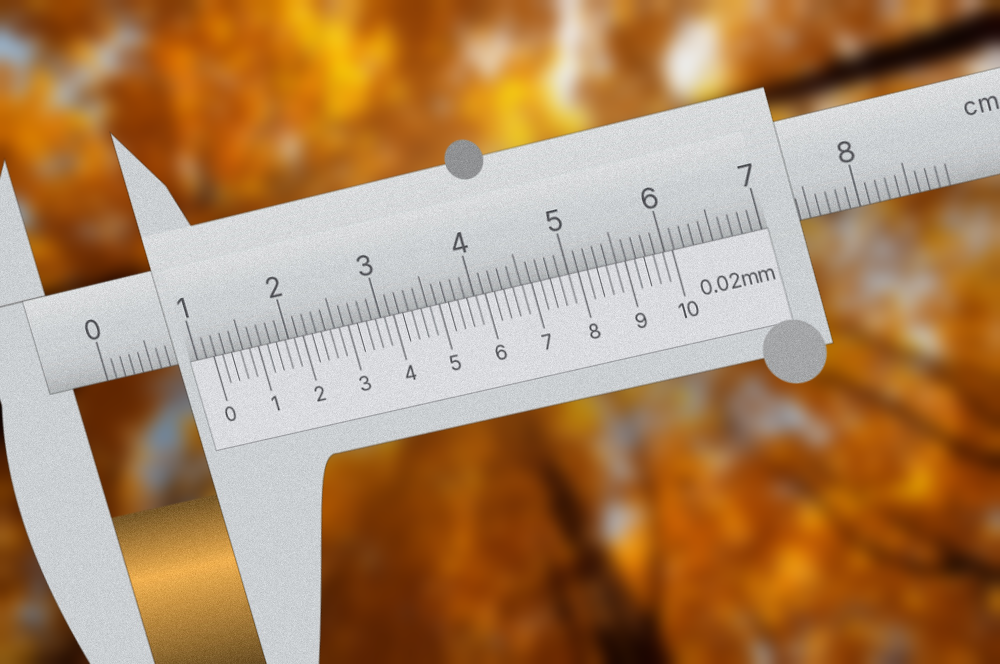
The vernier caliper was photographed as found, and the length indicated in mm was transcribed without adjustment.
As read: 11.8 mm
